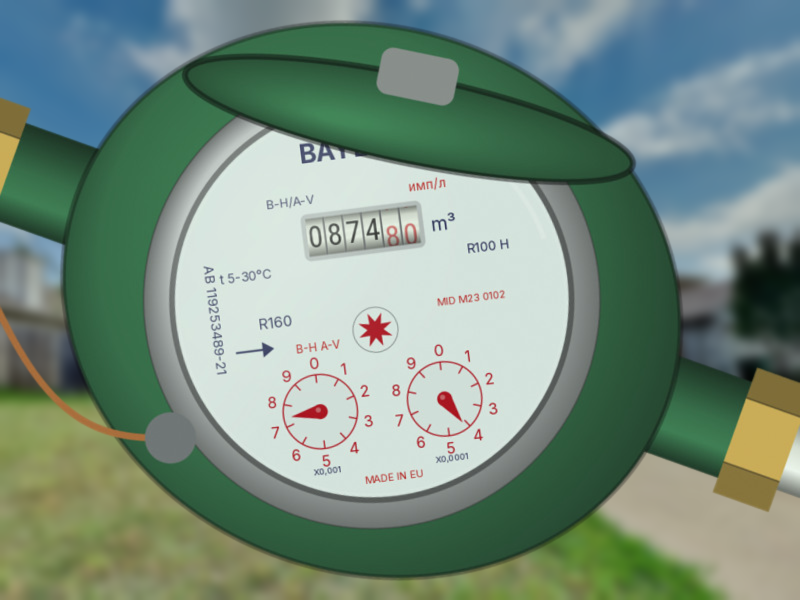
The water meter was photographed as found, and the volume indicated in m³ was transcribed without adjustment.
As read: 874.7974 m³
